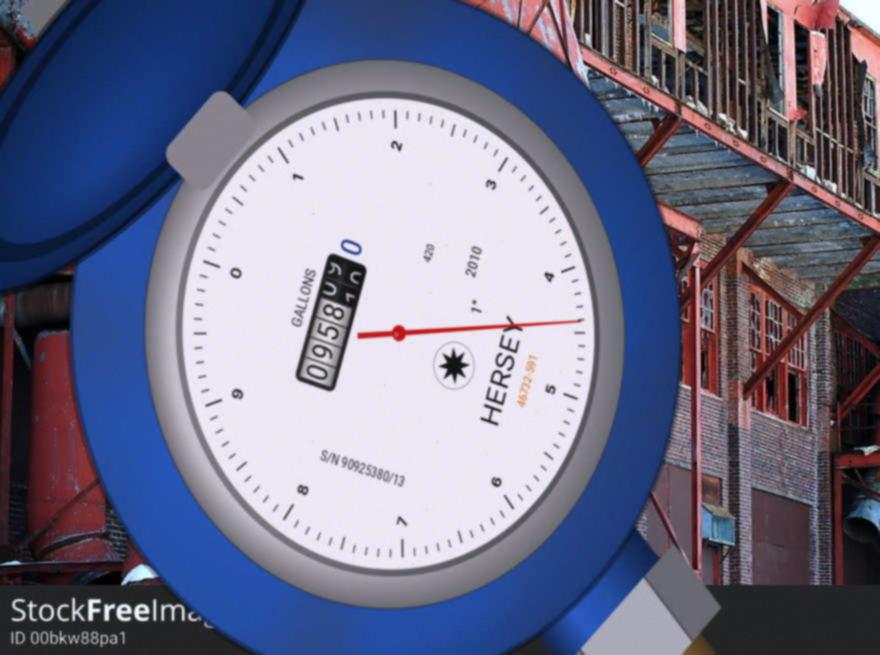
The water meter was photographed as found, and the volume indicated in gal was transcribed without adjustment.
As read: 958094.4 gal
